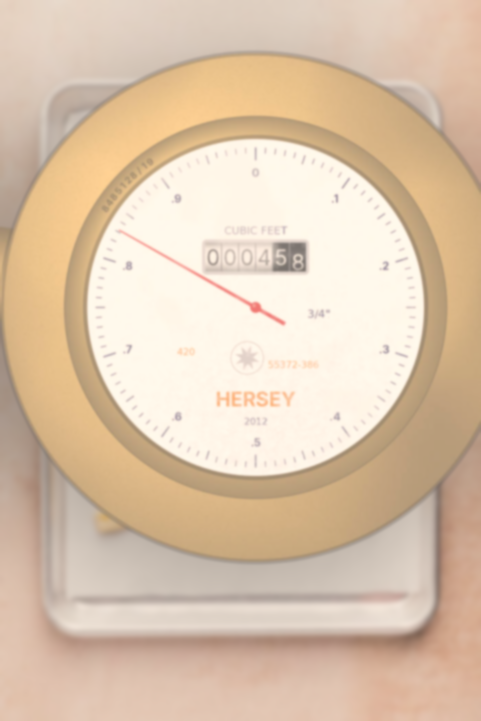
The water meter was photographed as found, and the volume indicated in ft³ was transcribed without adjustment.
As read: 457.83 ft³
